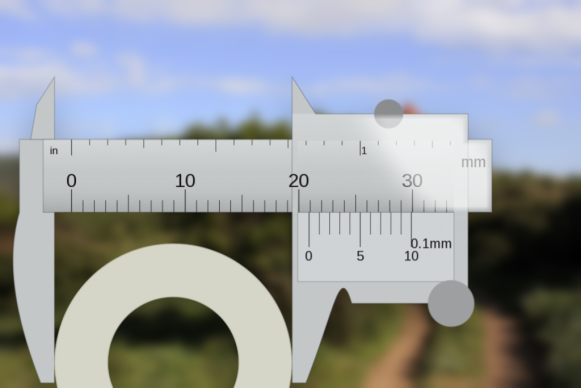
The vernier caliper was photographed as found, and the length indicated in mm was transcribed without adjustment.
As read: 20.9 mm
